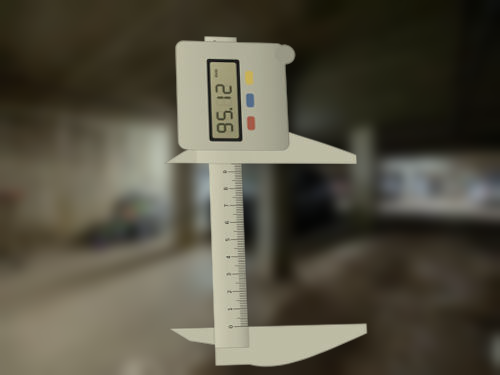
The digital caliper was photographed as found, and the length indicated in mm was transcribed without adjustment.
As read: 95.12 mm
